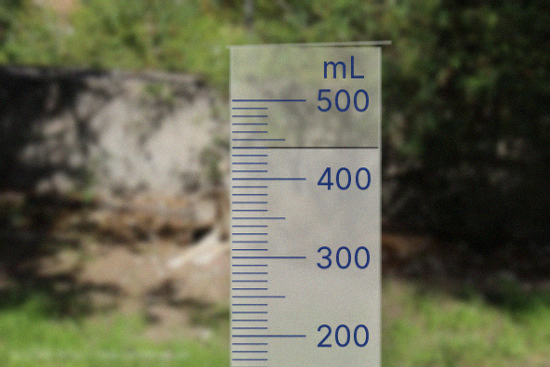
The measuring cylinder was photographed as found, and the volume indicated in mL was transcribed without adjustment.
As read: 440 mL
